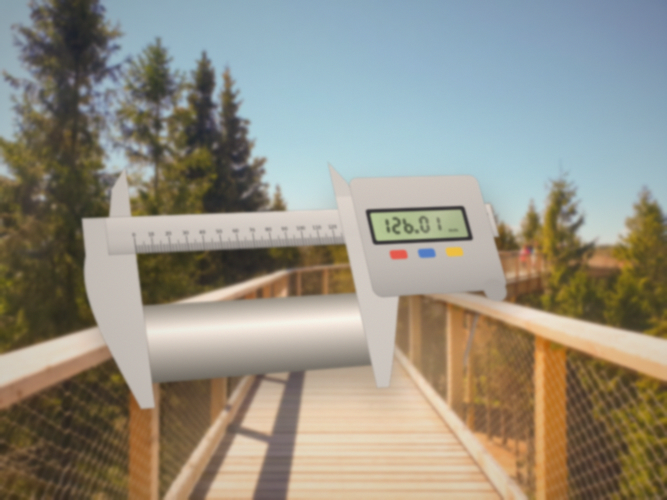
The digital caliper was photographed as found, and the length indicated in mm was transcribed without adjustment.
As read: 126.01 mm
